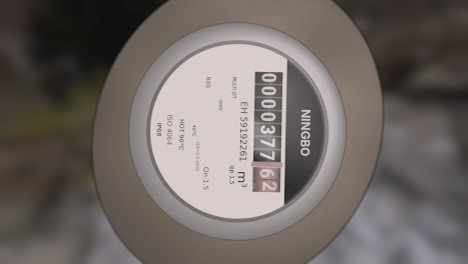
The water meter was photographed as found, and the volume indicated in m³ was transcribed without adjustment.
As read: 377.62 m³
